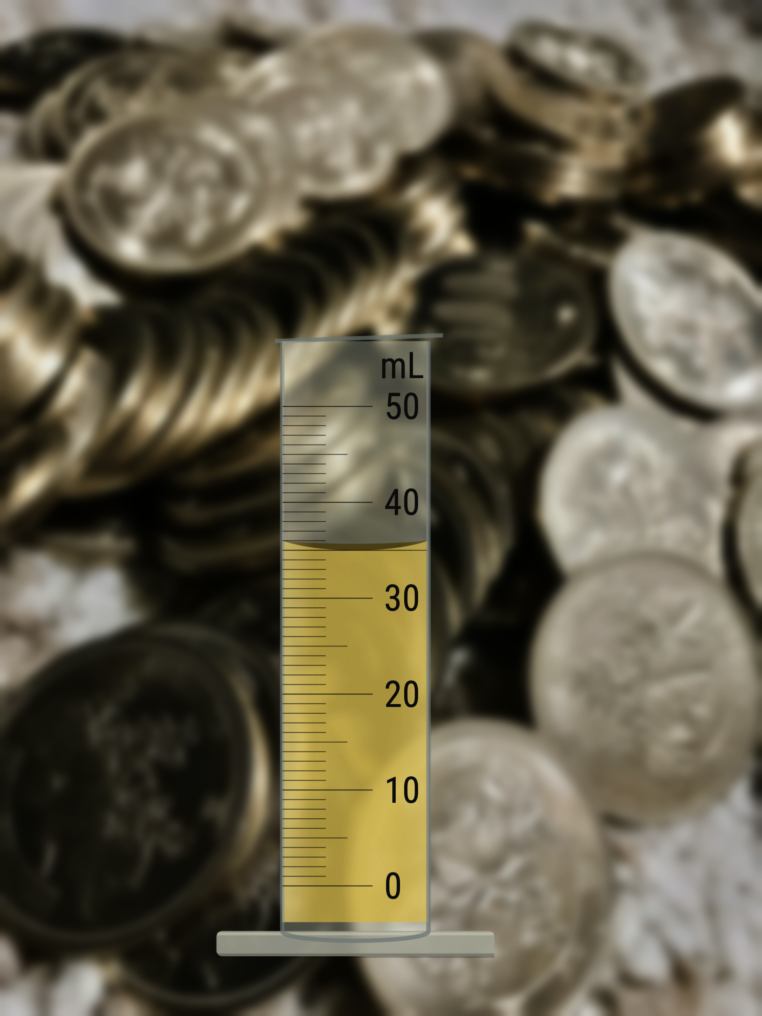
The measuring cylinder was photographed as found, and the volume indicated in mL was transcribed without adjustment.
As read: 35 mL
